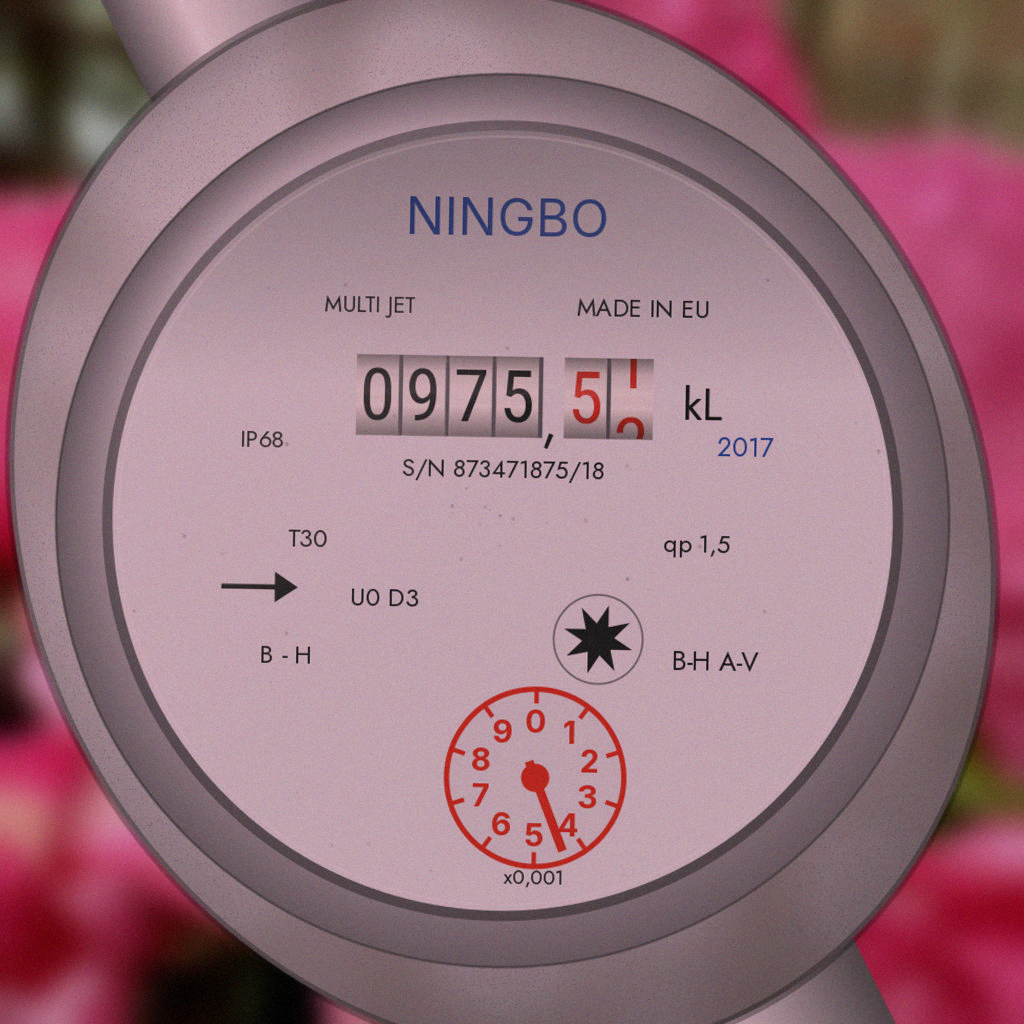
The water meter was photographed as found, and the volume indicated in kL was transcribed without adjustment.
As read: 975.514 kL
